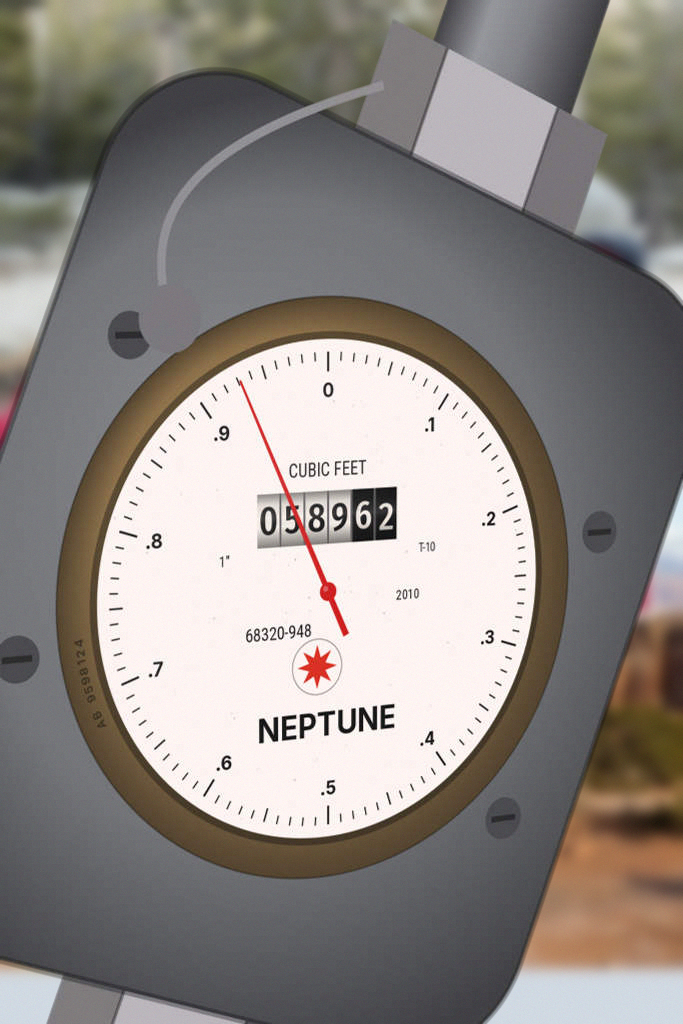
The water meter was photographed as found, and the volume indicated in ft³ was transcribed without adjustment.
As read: 58961.93 ft³
